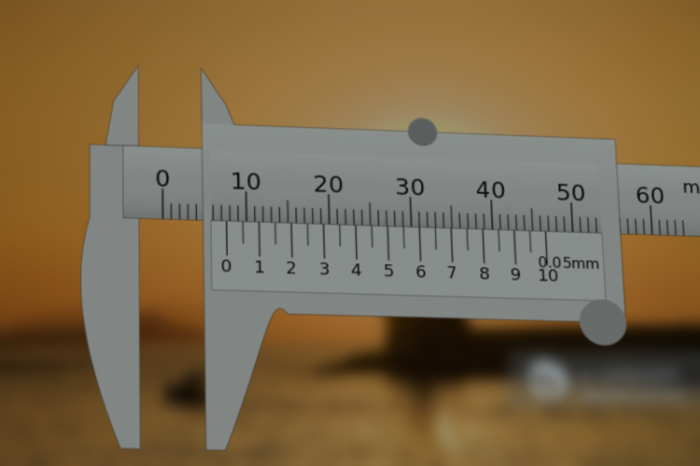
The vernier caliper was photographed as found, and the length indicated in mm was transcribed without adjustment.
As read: 7.6 mm
